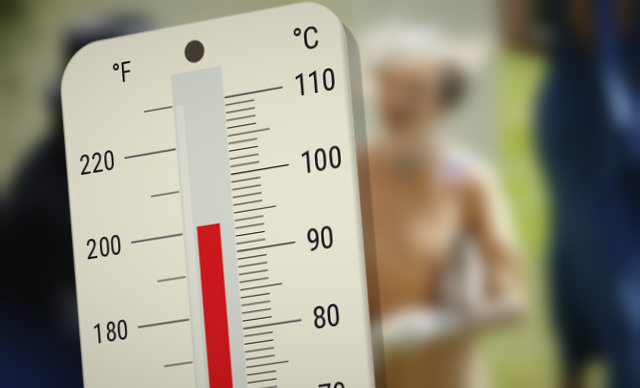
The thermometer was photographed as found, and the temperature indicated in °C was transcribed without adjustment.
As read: 94 °C
